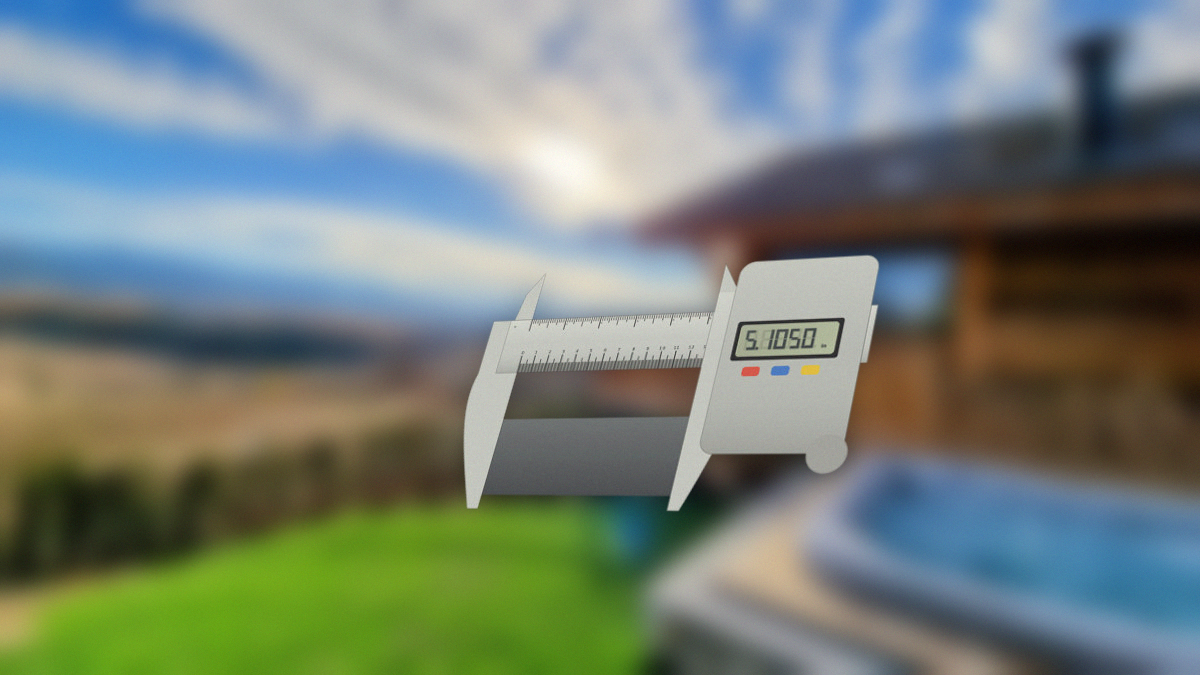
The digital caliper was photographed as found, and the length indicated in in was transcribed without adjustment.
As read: 5.1050 in
